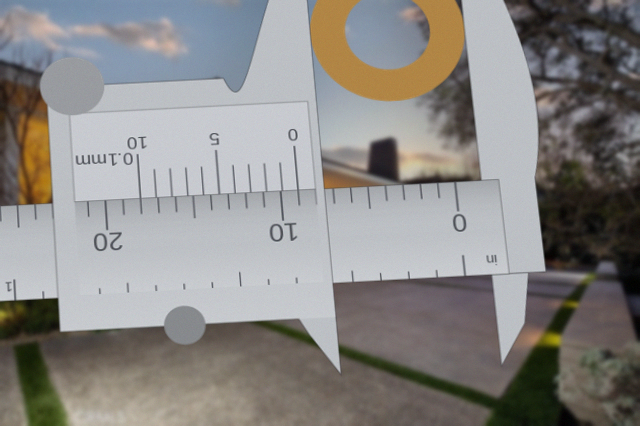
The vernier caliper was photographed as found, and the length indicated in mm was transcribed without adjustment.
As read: 9.0 mm
